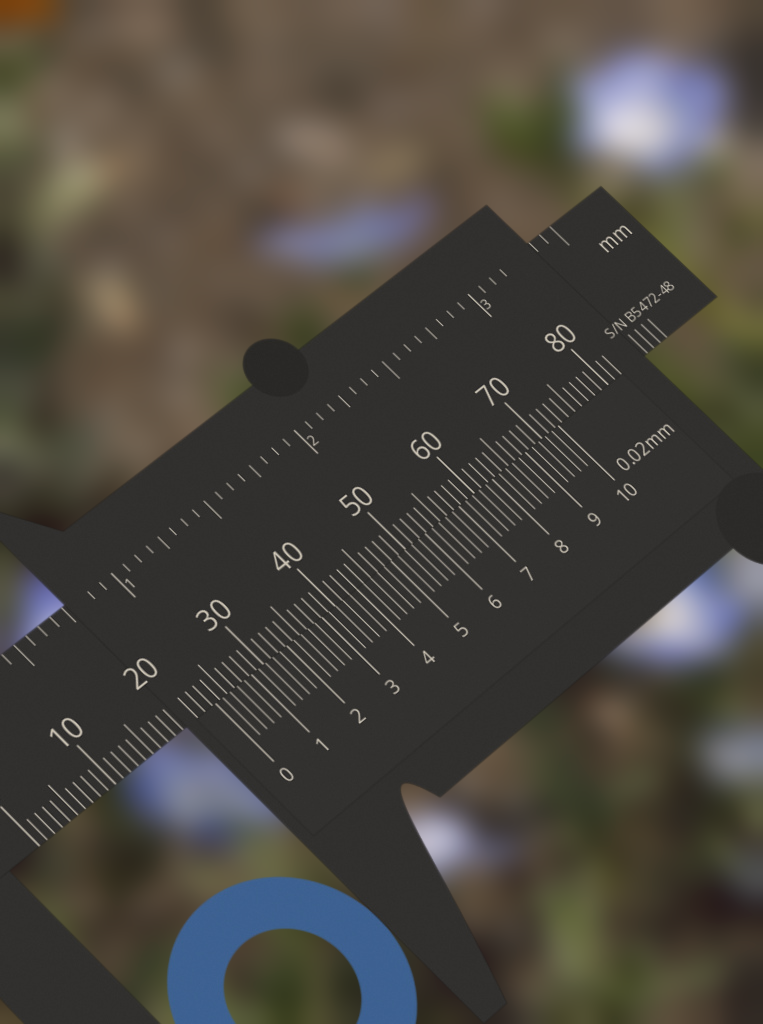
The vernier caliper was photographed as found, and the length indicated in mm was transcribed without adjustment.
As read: 23.4 mm
